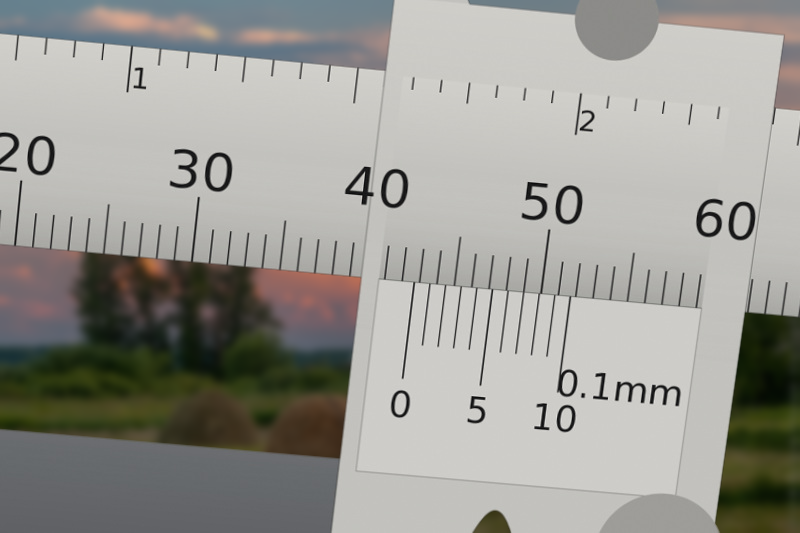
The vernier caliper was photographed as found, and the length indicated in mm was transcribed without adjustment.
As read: 42.7 mm
